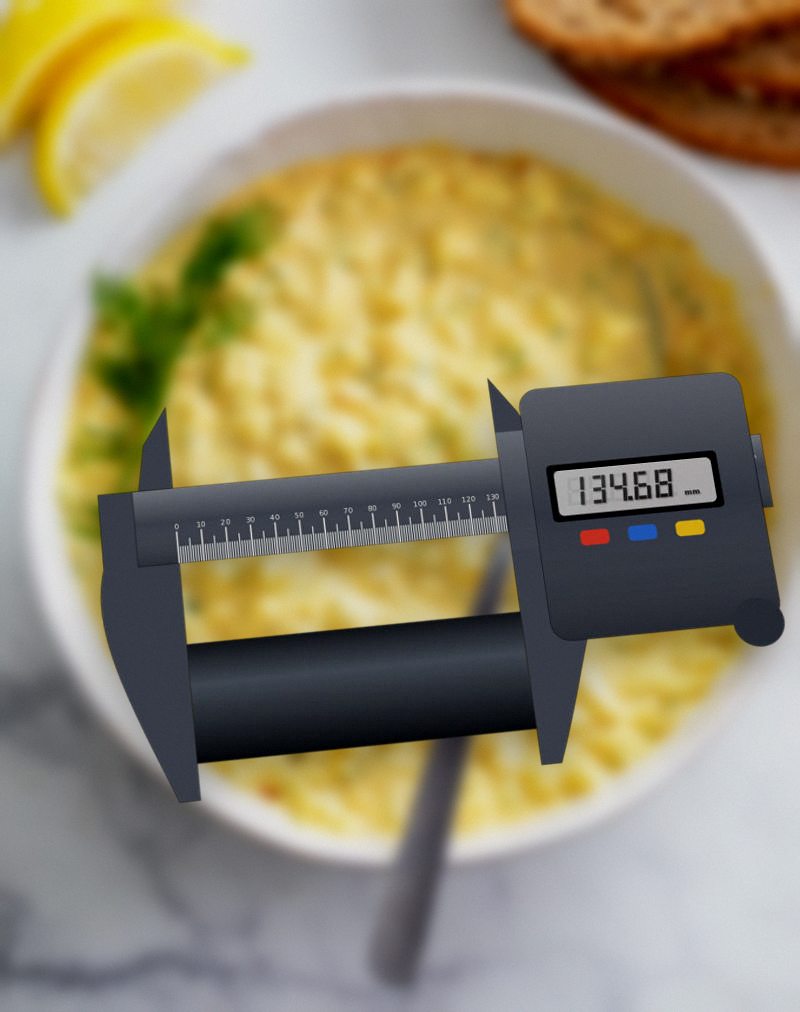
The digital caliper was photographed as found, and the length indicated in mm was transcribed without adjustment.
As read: 134.68 mm
